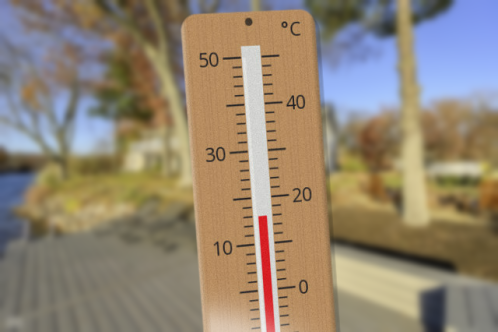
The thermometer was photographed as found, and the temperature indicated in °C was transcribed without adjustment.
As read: 16 °C
